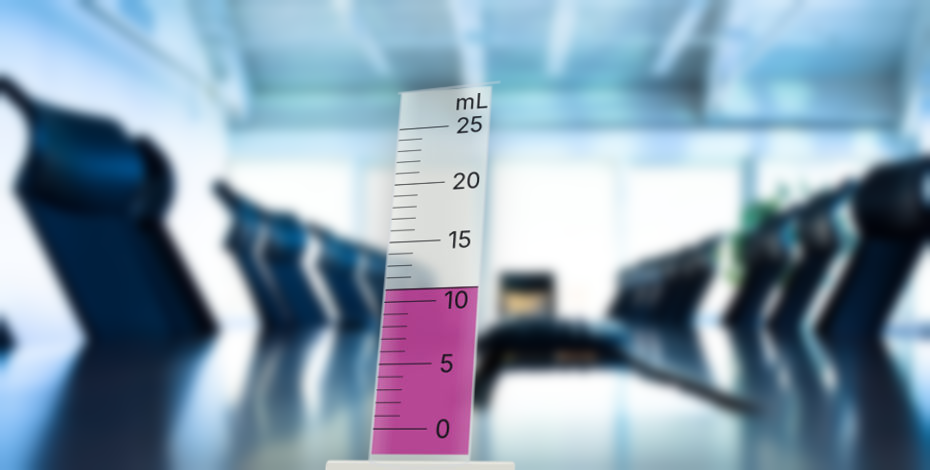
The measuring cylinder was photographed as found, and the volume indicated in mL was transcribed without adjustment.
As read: 11 mL
